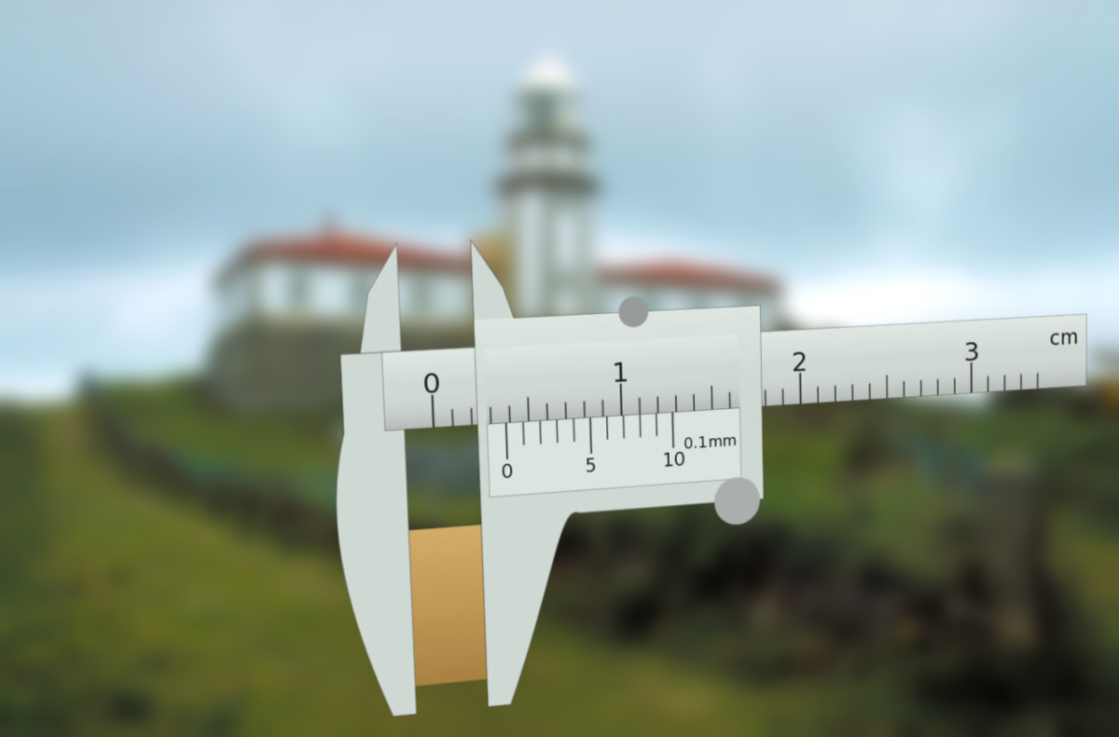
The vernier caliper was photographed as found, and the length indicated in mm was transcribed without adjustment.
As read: 3.8 mm
